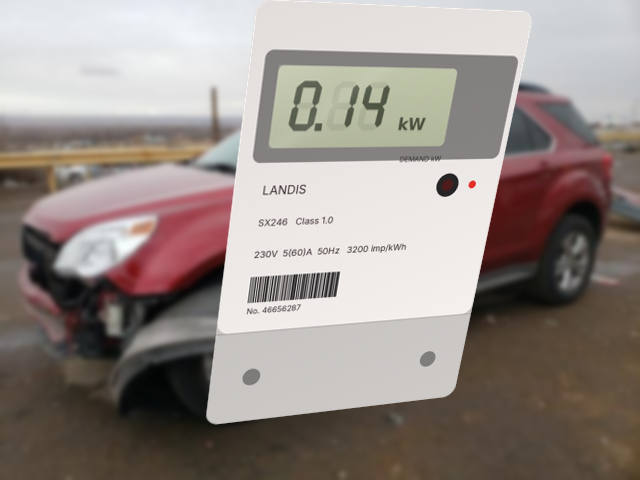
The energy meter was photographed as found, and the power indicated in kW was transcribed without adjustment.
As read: 0.14 kW
